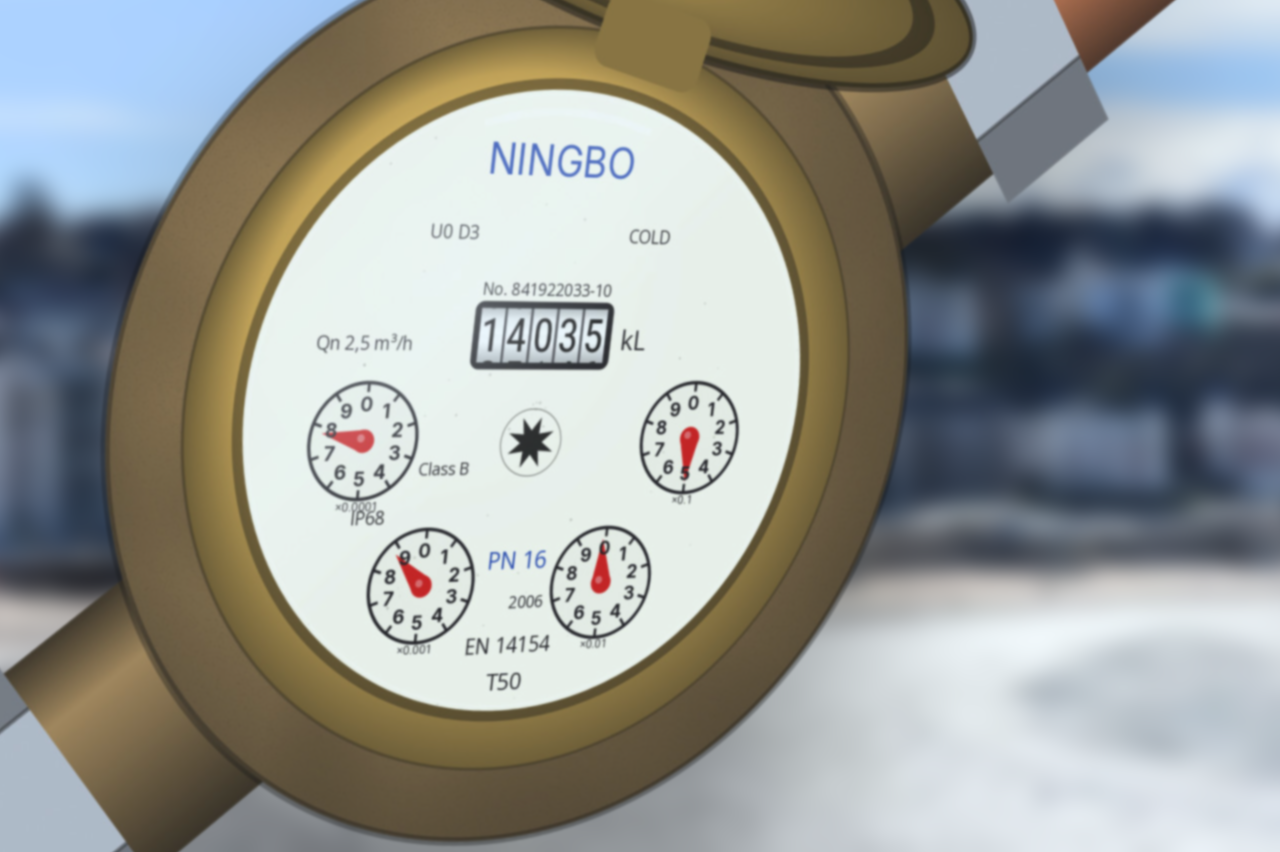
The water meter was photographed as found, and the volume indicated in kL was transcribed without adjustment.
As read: 14035.4987 kL
